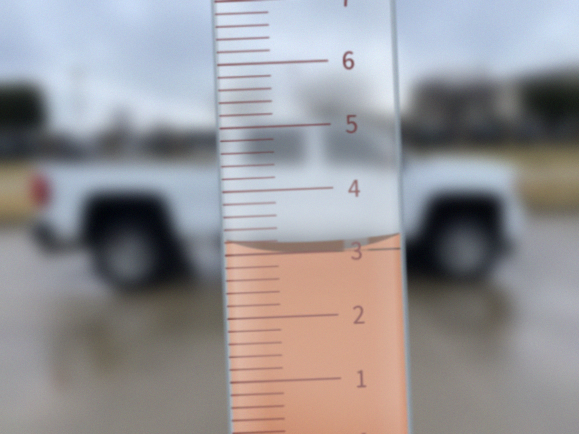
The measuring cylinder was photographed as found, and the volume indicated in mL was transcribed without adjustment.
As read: 3 mL
